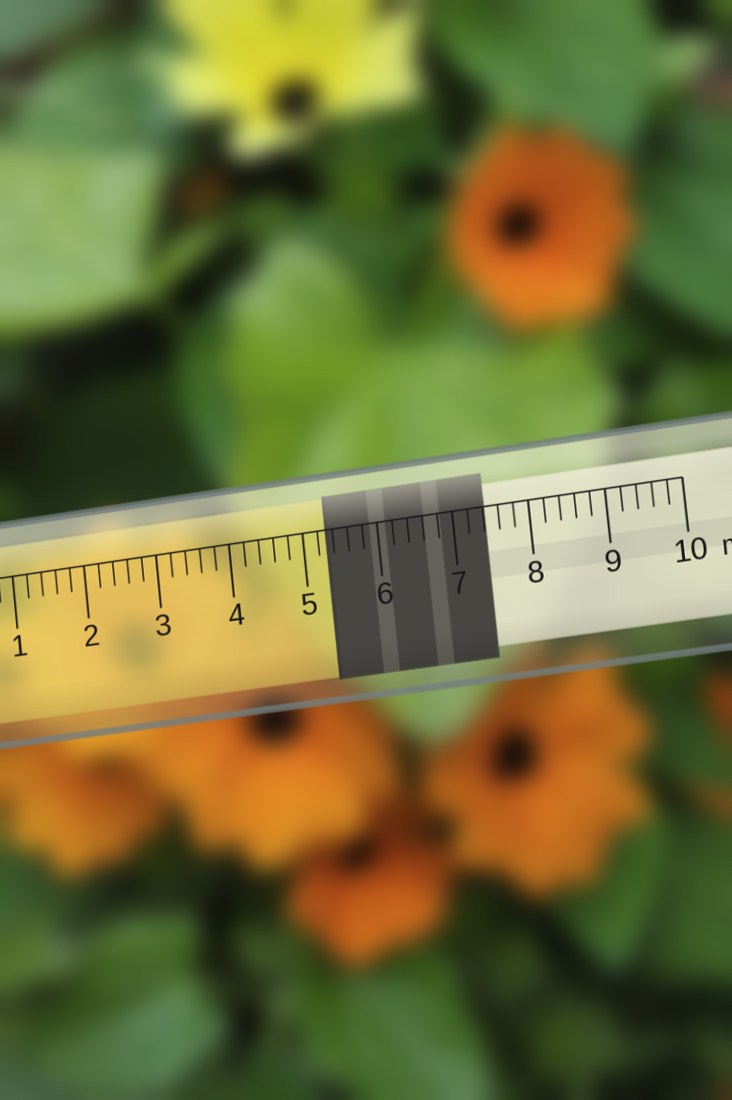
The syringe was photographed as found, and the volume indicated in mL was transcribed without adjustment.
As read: 5.3 mL
